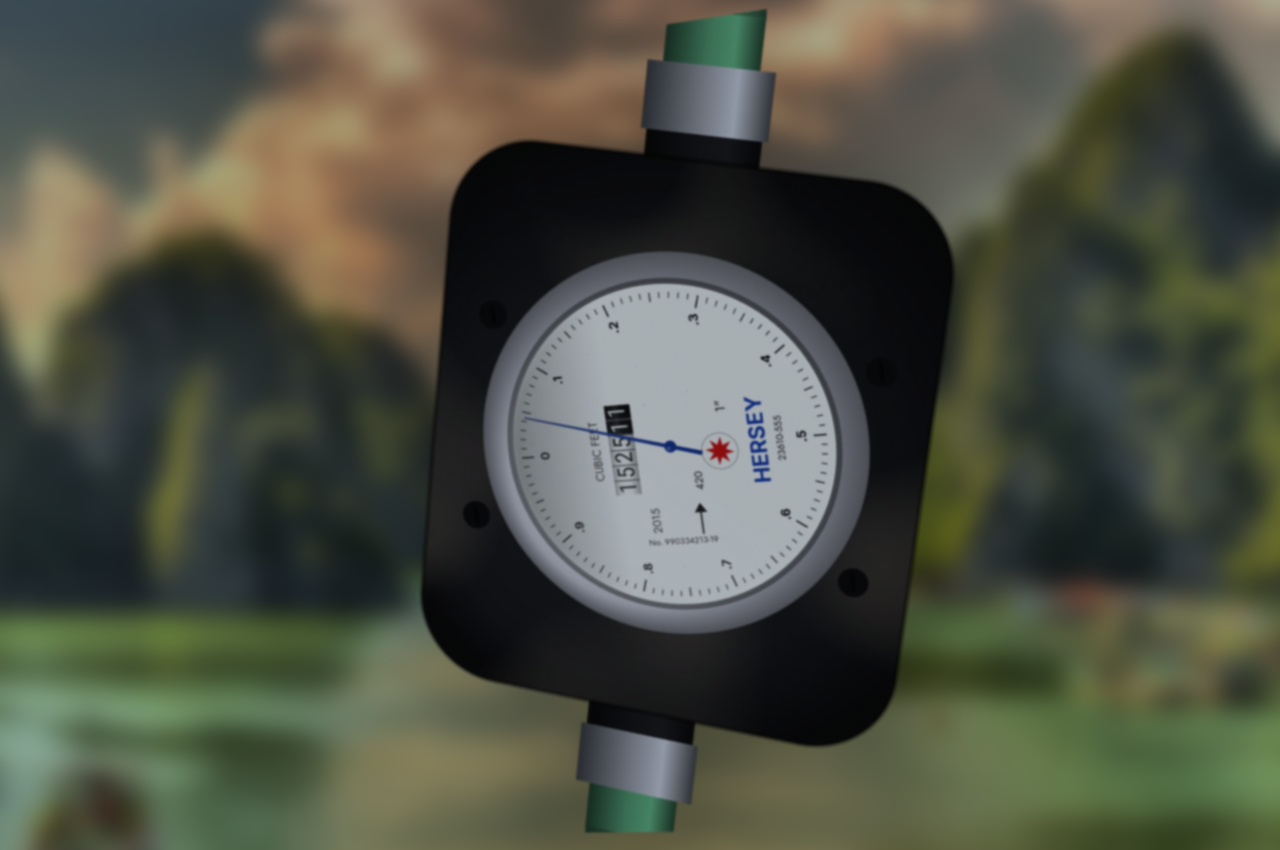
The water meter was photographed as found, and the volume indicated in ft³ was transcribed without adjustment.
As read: 152511.04 ft³
